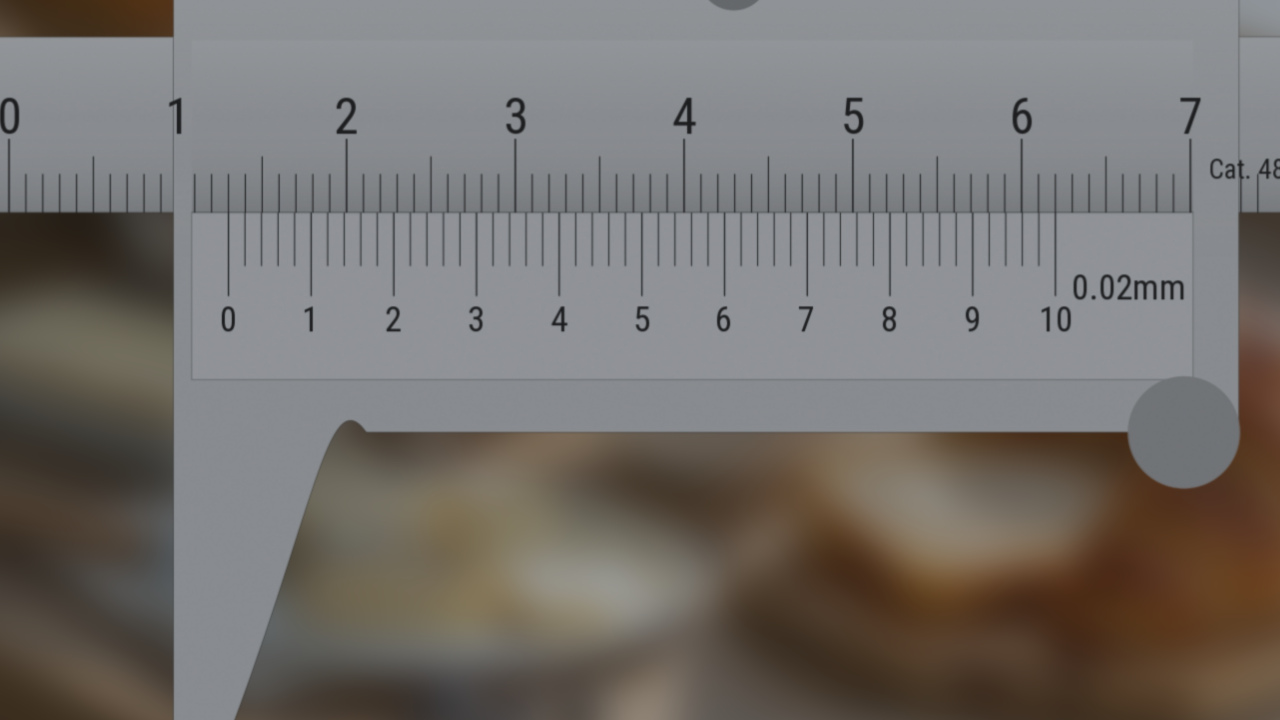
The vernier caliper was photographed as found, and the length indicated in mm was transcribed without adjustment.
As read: 13.0 mm
